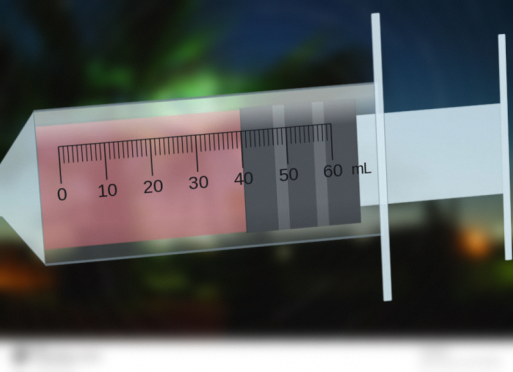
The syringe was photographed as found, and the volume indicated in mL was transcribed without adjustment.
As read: 40 mL
